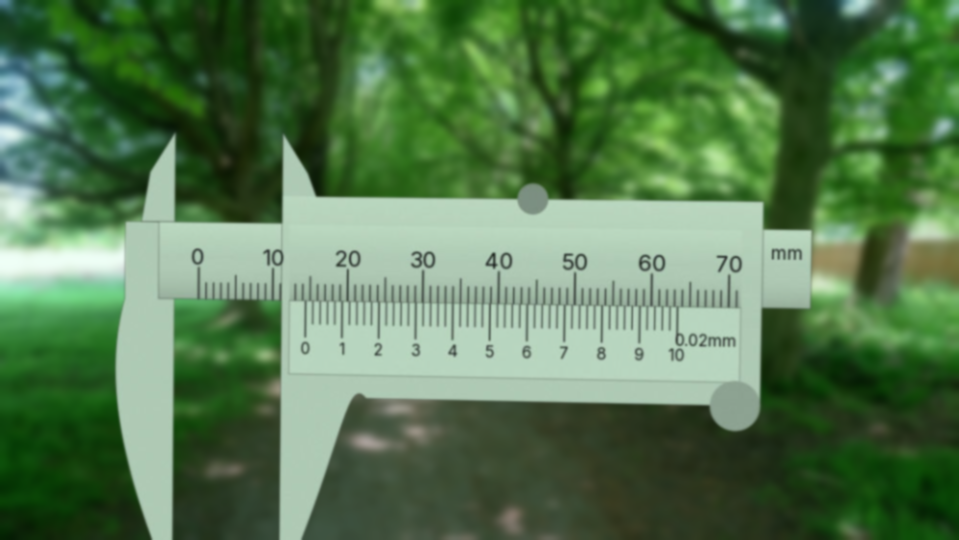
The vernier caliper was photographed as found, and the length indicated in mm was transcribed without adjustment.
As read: 14.4 mm
